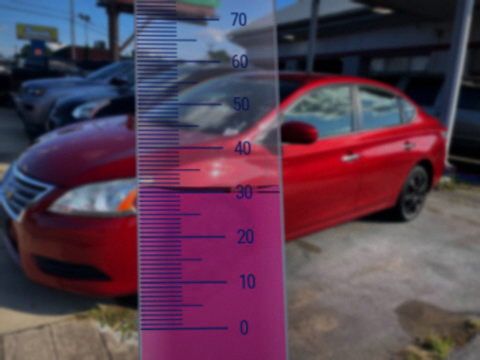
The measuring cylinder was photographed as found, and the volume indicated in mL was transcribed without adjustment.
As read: 30 mL
